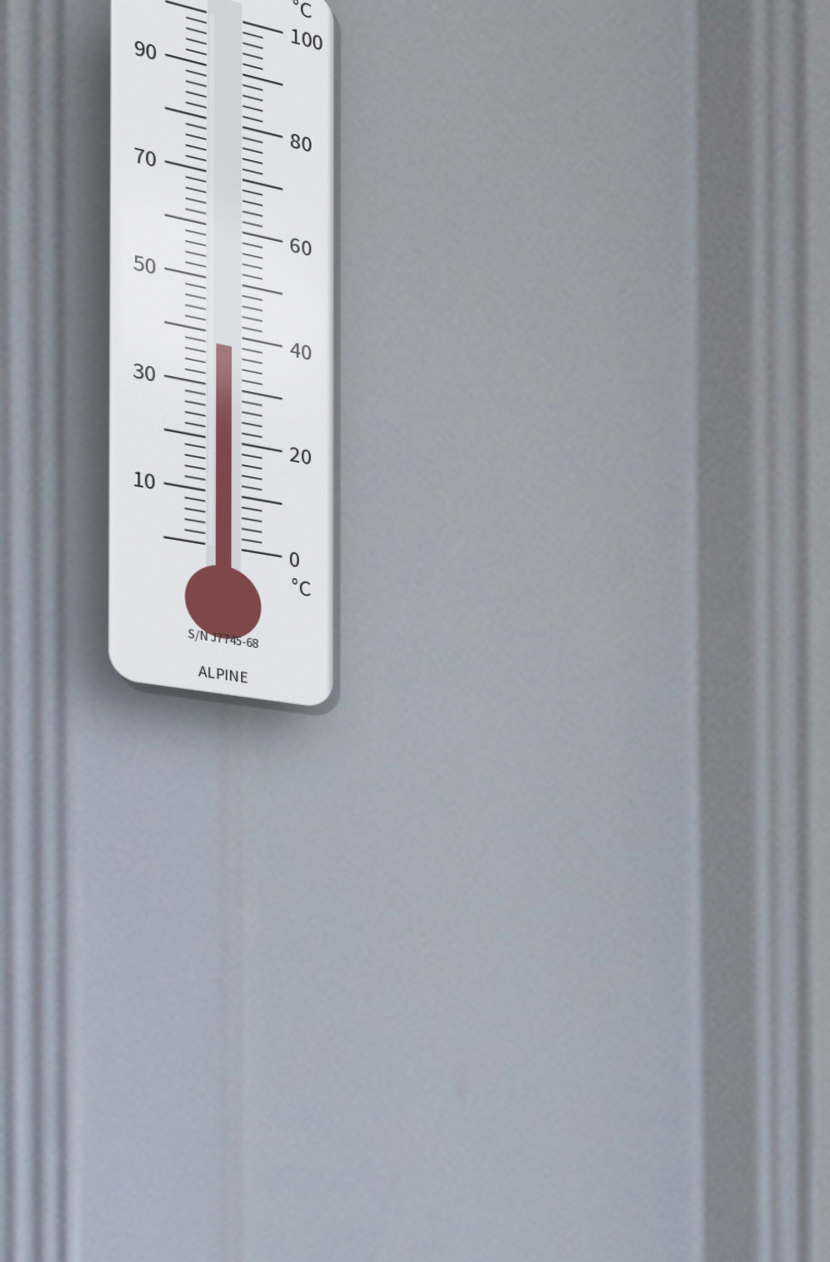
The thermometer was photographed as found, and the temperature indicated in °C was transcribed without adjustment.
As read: 38 °C
